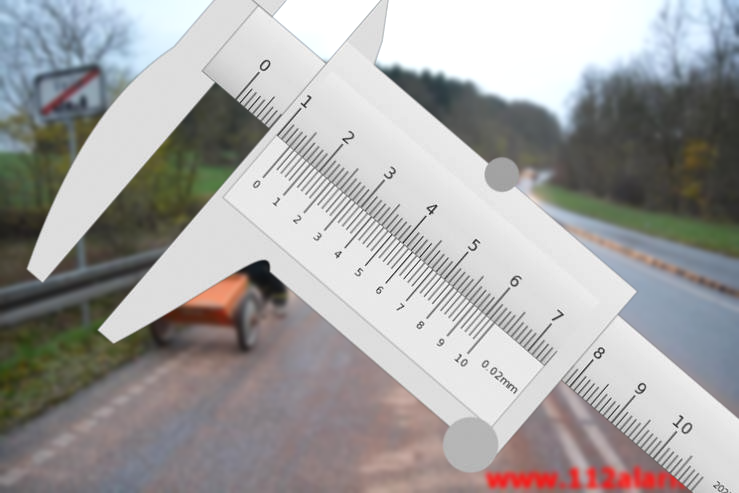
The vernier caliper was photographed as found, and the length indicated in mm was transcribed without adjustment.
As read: 13.0 mm
